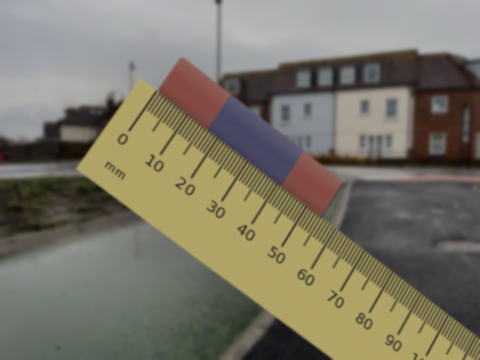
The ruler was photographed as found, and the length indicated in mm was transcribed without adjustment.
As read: 55 mm
